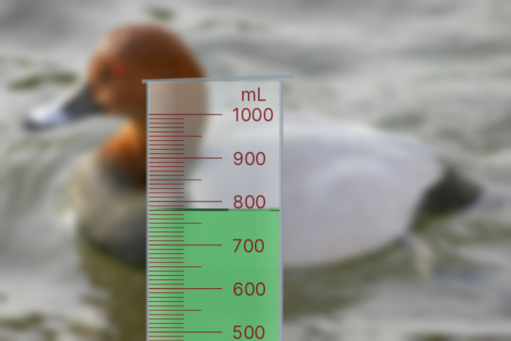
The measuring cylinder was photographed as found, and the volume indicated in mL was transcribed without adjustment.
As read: 780 mL
